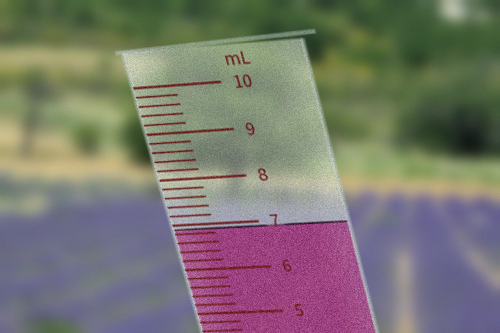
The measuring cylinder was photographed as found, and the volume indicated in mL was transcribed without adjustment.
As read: 6.9 mL
